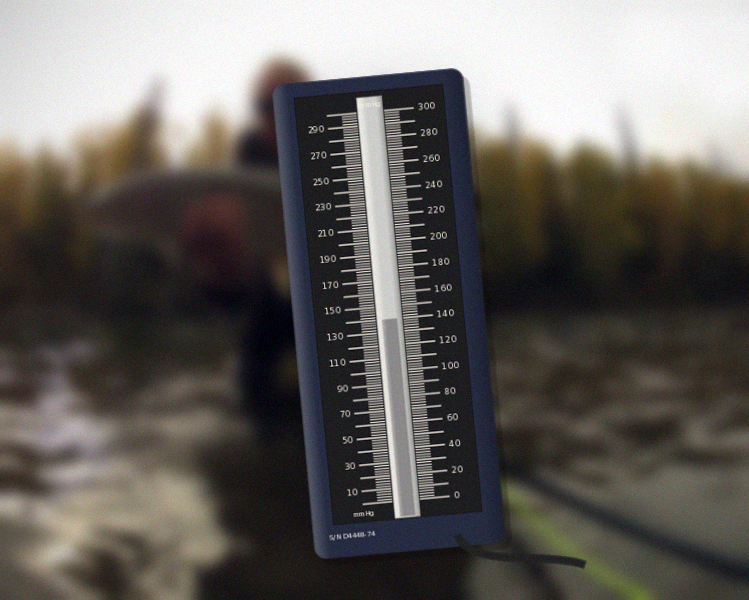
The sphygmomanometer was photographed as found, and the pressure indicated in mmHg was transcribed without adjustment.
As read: 140 mmHg
